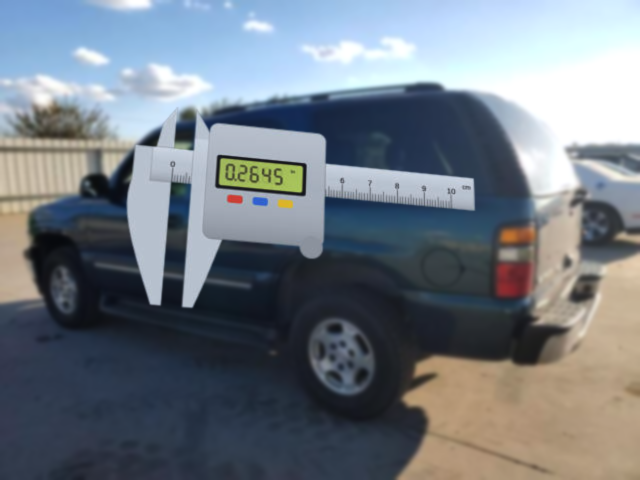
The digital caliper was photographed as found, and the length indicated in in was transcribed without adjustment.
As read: 0.2645 in
